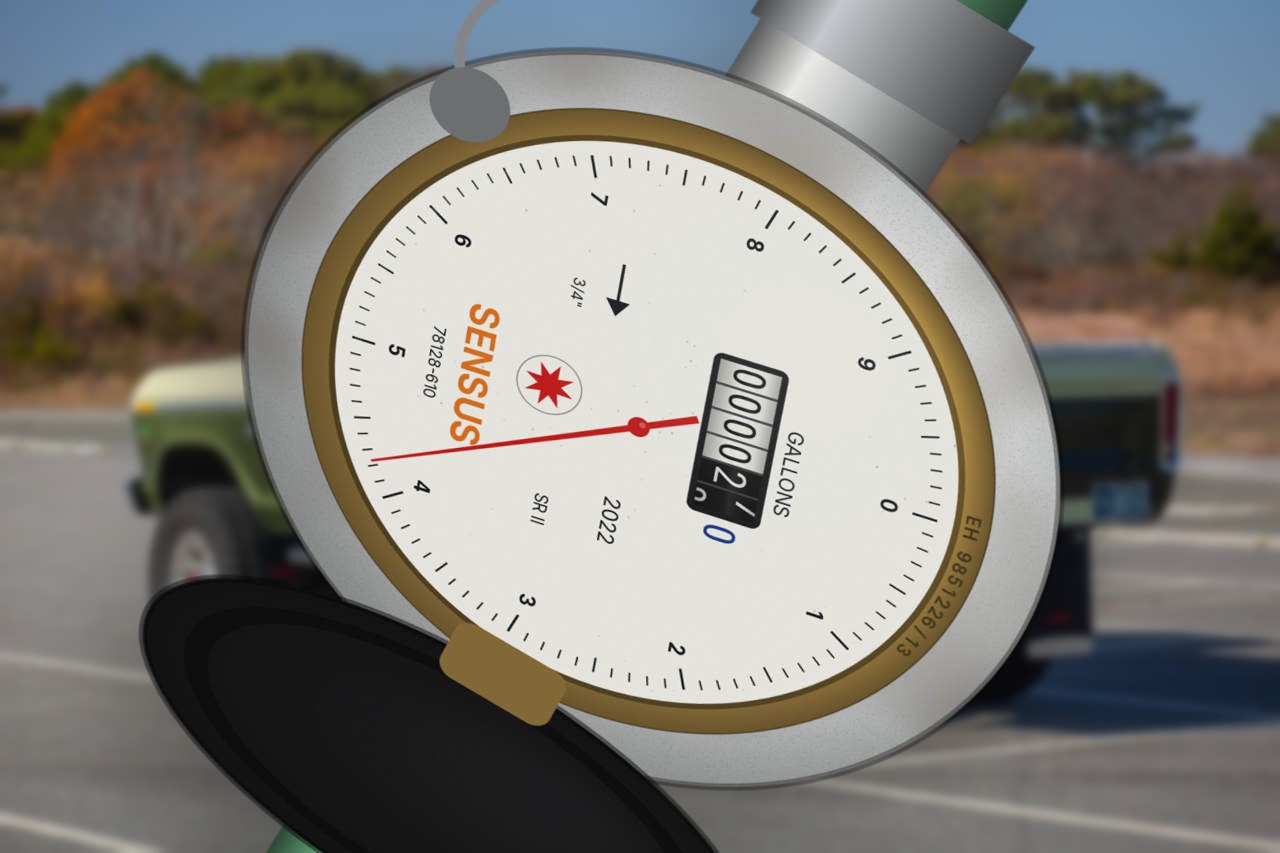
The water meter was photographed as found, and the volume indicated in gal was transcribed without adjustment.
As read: 274.2 gal
